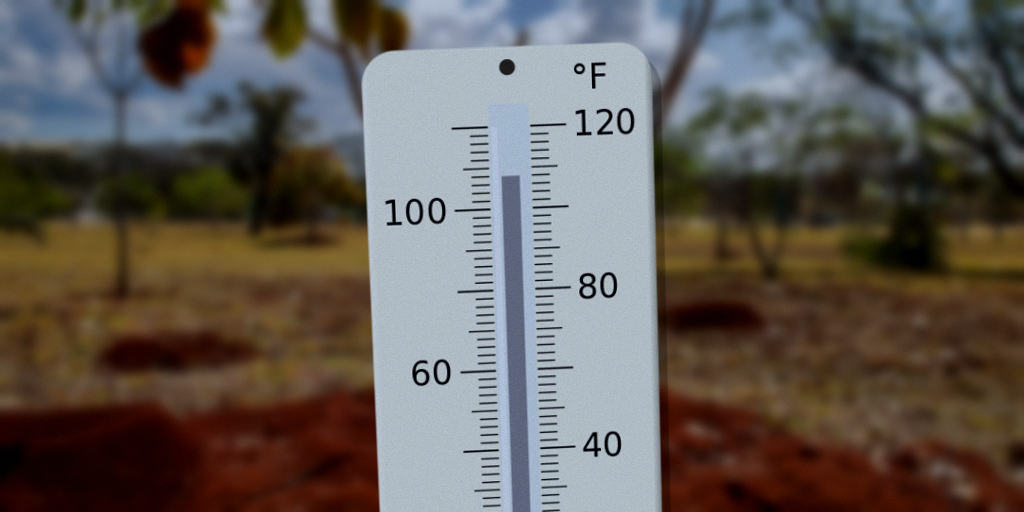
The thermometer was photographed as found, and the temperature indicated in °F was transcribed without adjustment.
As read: 108 °F
